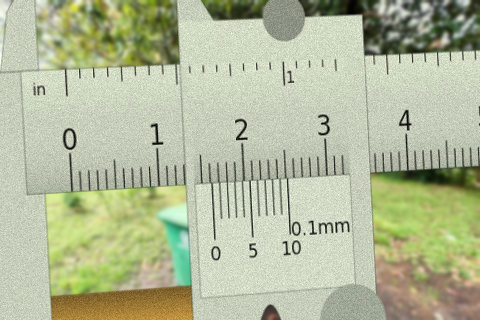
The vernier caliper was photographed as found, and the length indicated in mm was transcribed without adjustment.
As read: 16.2 mm
